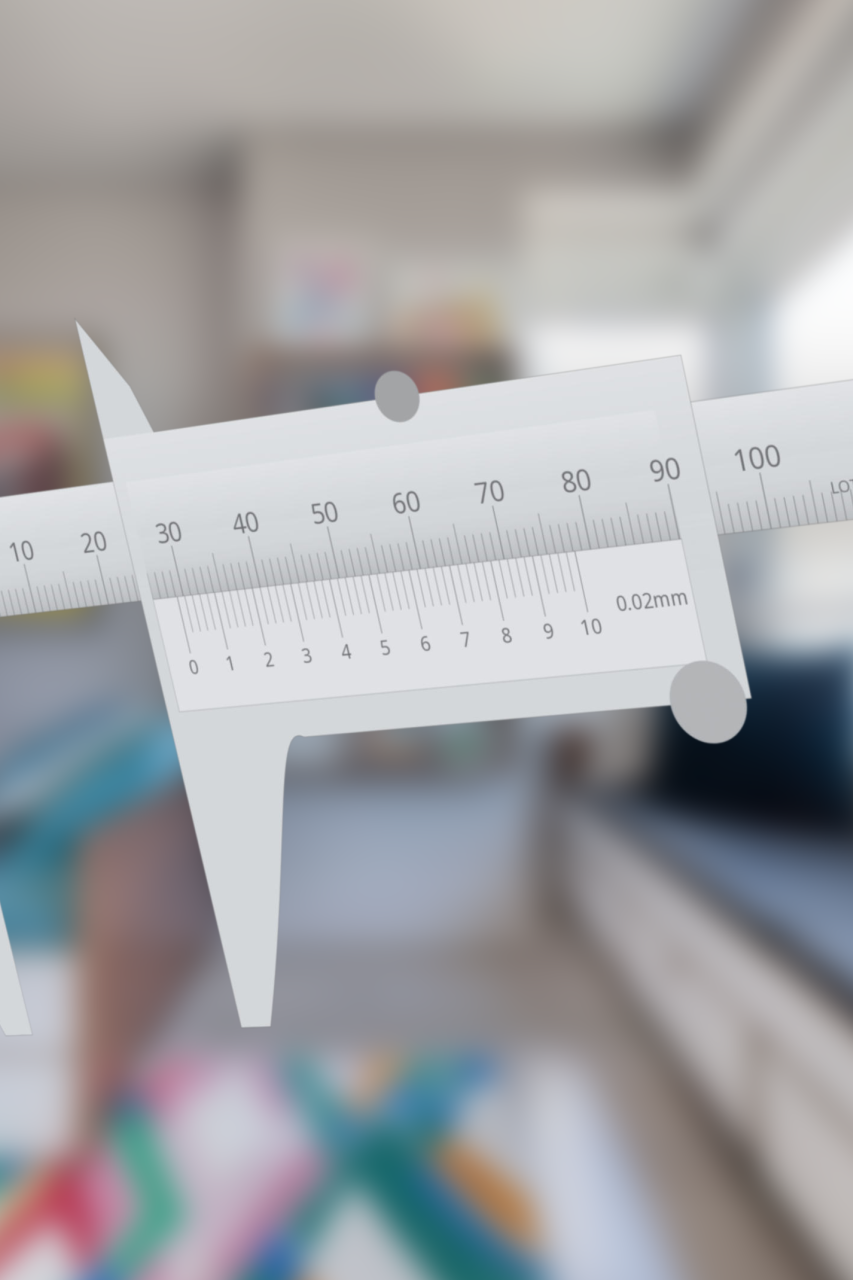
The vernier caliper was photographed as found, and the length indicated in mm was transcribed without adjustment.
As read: 29.2 mm
